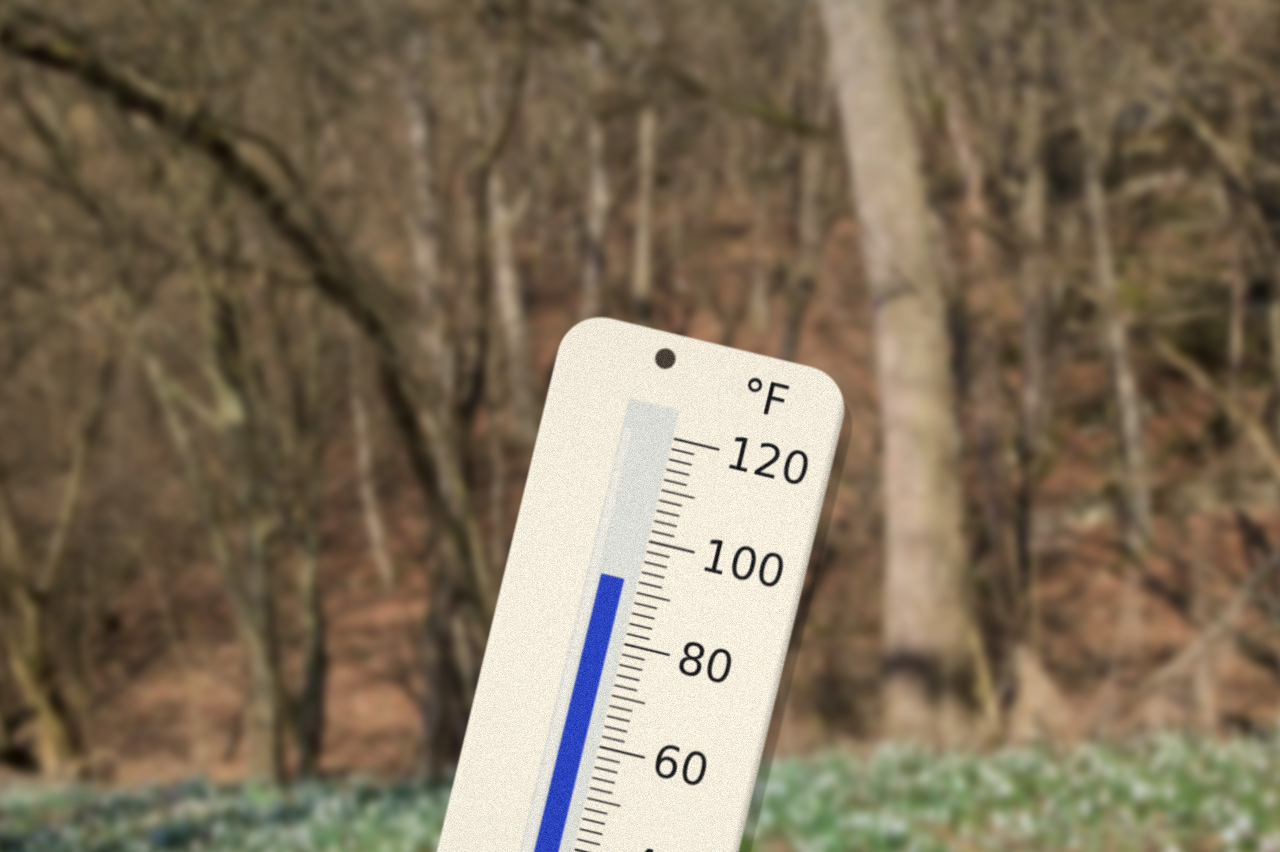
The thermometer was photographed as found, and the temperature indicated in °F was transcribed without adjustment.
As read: 92 °F
